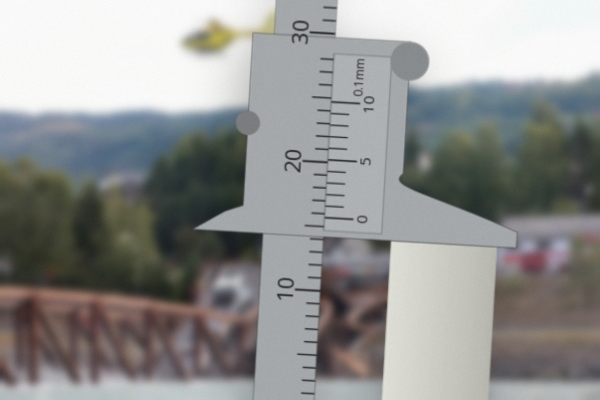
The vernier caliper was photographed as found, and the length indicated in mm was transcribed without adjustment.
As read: 15.7 mm
